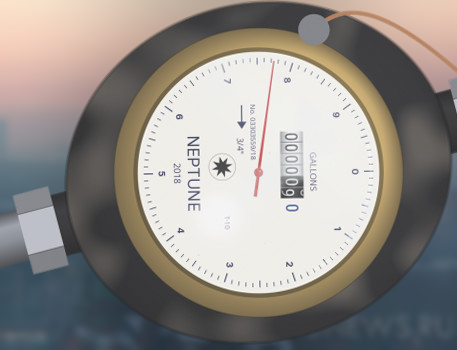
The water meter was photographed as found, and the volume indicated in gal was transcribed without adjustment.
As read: 87.7 gal
